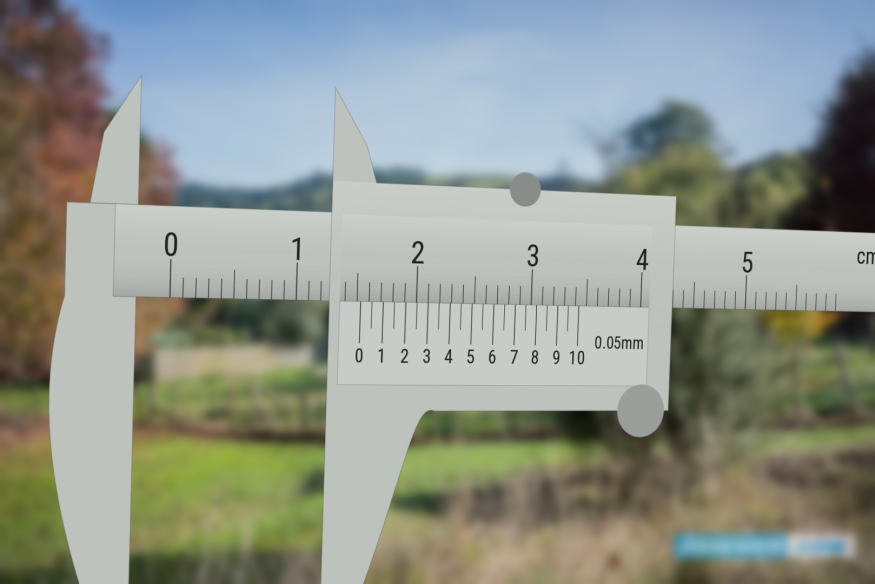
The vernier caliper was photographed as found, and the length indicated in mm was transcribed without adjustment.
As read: 15.3 mm
